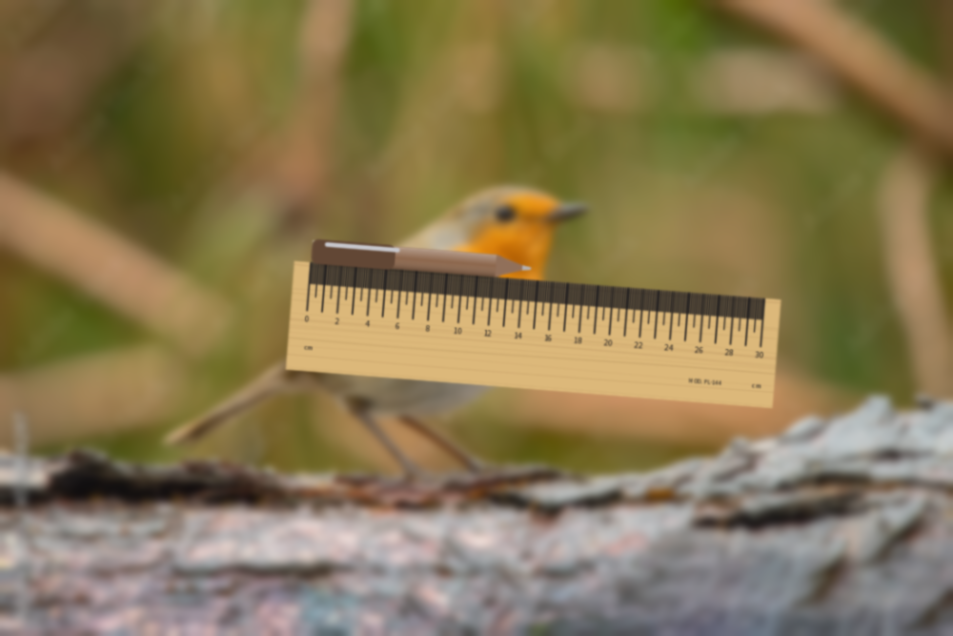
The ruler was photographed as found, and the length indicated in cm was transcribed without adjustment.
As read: 14.5 cm
